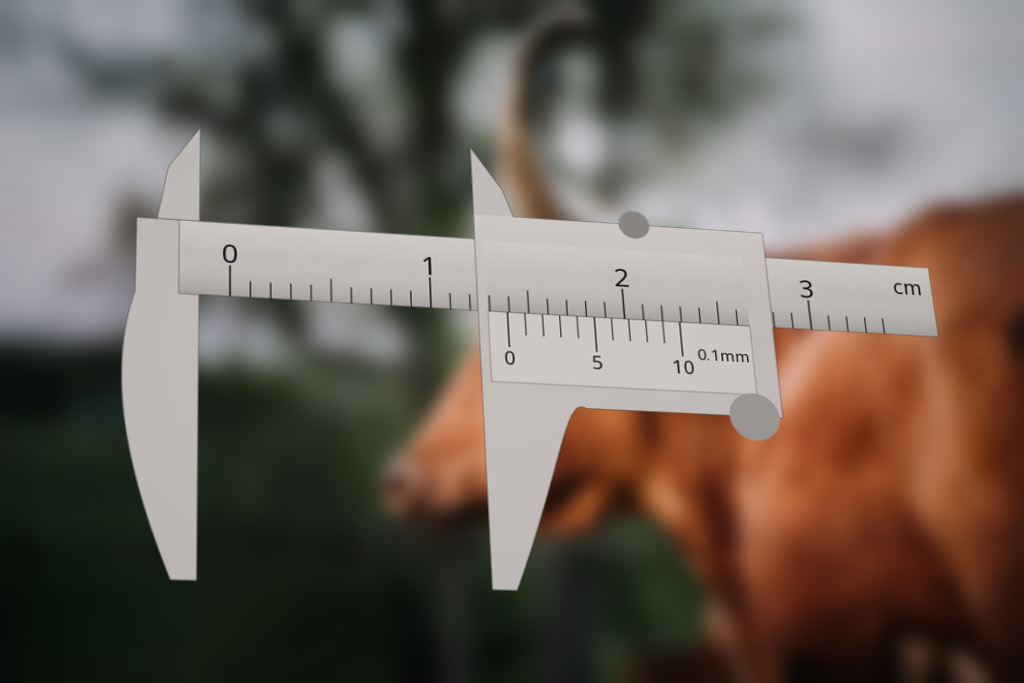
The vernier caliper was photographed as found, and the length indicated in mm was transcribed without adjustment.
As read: 13.9 mm
